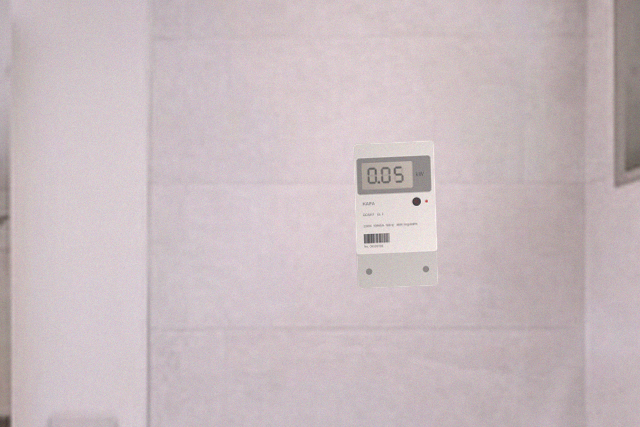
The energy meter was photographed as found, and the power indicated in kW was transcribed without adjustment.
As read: 0.05 kW
